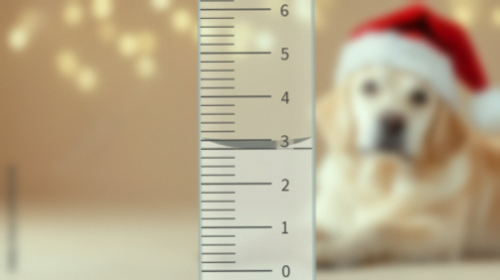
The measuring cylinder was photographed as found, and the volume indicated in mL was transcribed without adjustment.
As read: 2.8 mL
